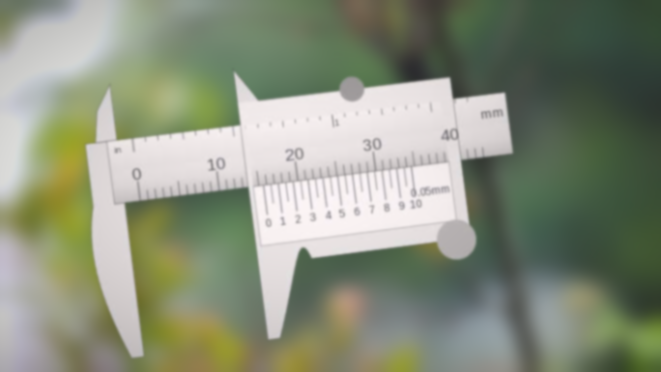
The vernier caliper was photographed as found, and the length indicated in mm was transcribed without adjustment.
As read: 15.6 mm
